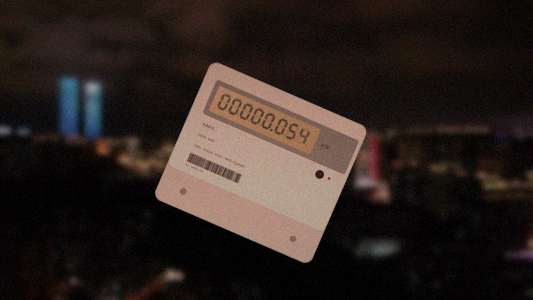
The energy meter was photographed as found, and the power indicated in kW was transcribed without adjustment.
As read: 0.054 kW
